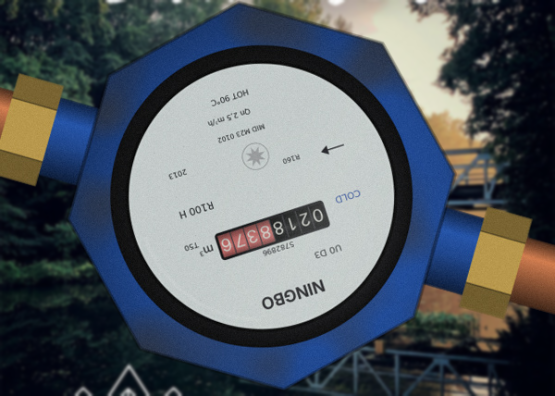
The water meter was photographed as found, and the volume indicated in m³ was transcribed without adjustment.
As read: 218.8376 m³
